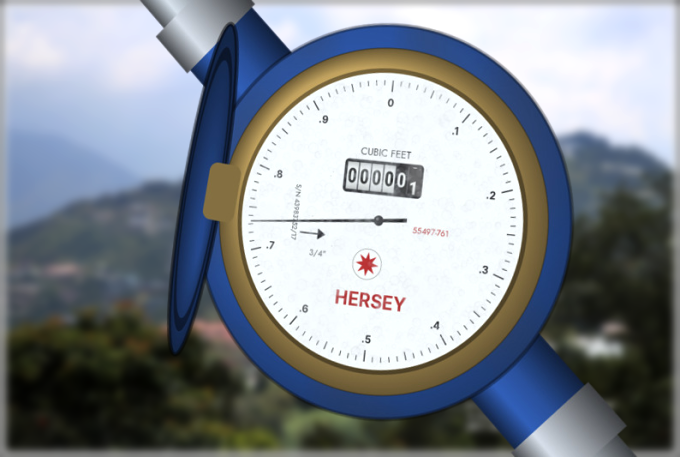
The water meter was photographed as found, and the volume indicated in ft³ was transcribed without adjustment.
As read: 0.73 ft³
